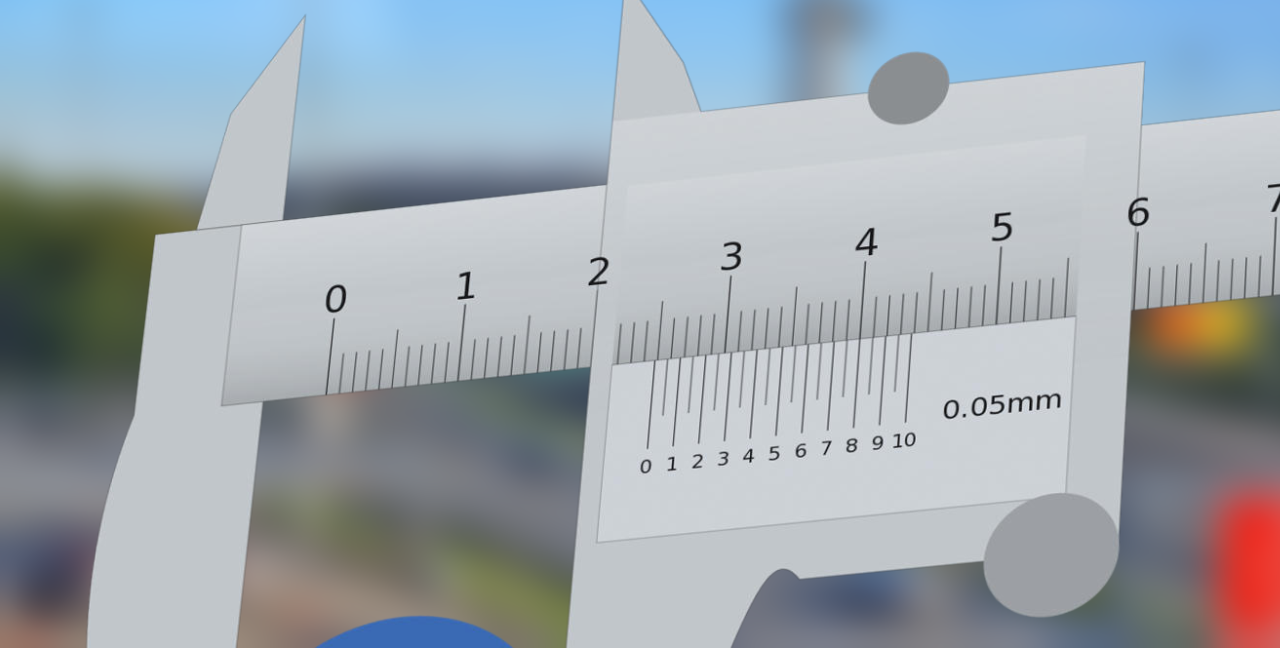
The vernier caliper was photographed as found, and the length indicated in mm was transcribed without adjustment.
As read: 24.8 mm
